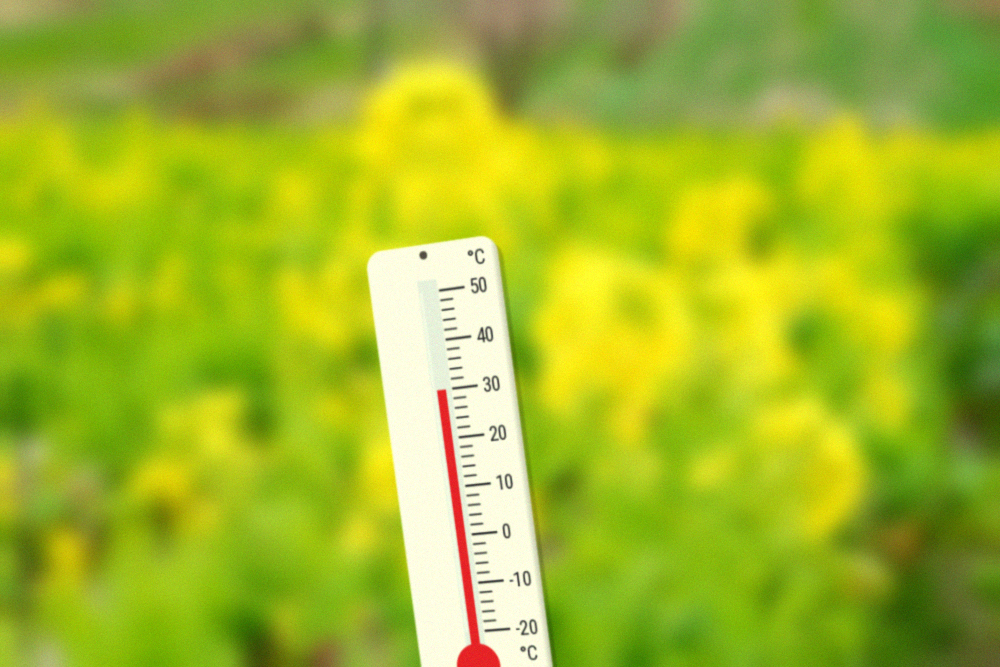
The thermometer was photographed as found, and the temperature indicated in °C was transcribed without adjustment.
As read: 30 °C
